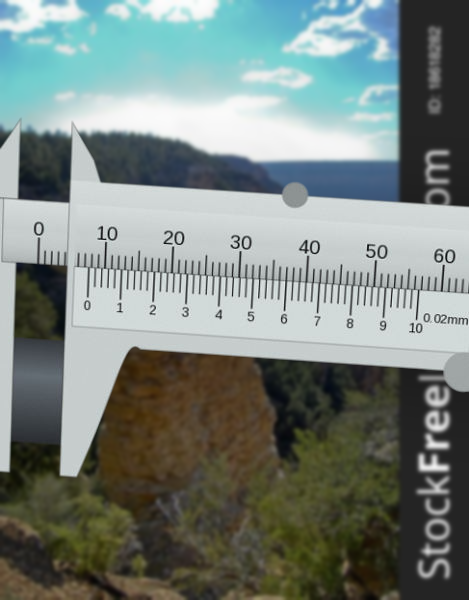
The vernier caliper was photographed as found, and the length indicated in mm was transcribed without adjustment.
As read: 7.6 mm
